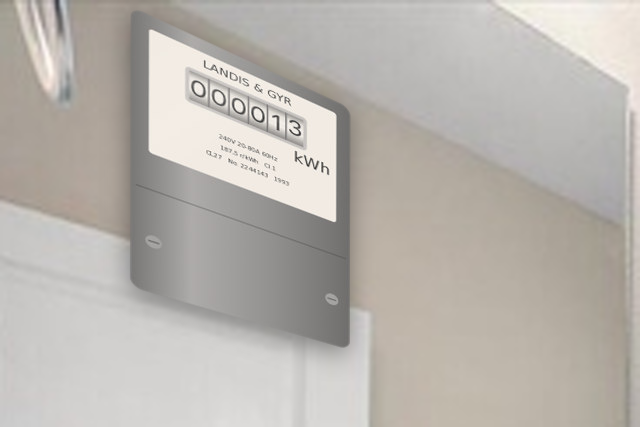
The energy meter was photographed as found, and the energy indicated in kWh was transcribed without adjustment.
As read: 13 kWh
